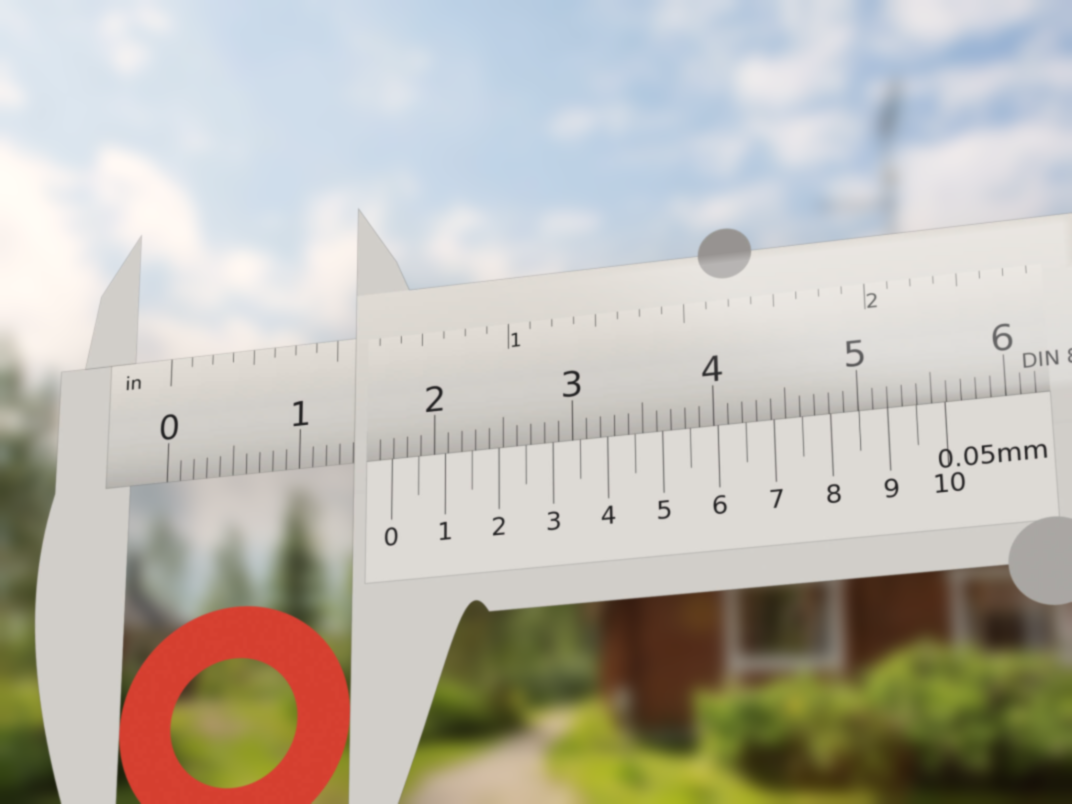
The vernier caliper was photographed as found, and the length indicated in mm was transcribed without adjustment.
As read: 16.9 mm
